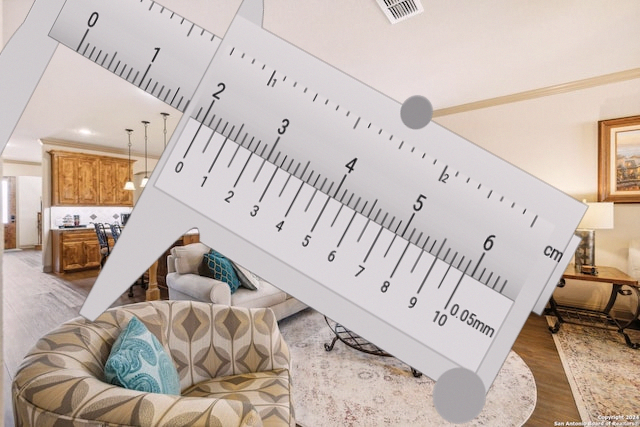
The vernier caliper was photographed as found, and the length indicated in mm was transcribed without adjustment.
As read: 20.0 mm
